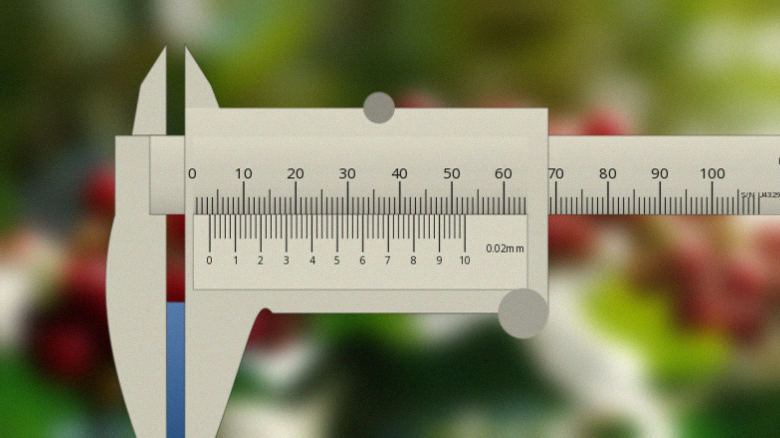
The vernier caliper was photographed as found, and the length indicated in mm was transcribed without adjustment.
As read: 3.5 mm
